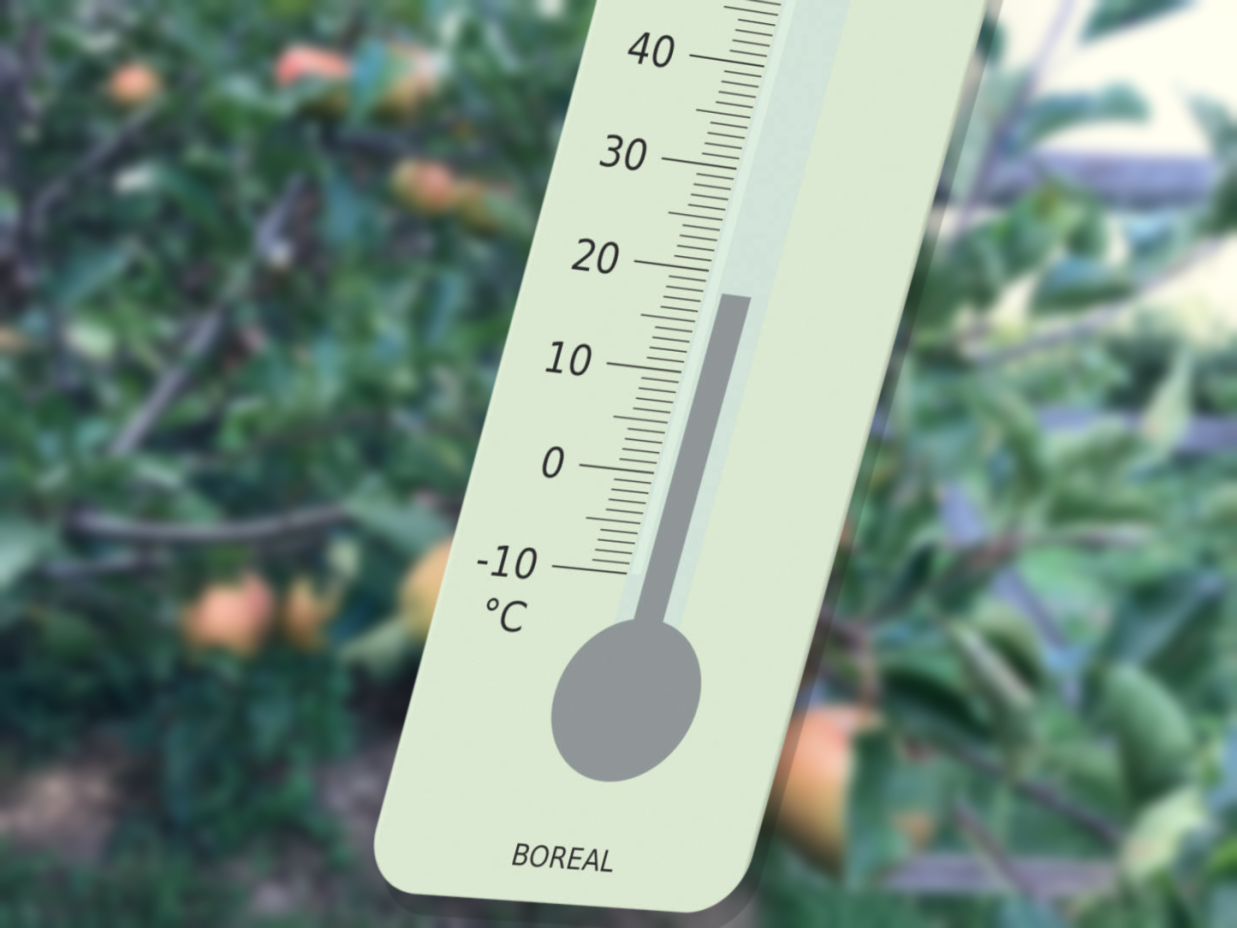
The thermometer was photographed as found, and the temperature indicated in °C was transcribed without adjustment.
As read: 18 °C
